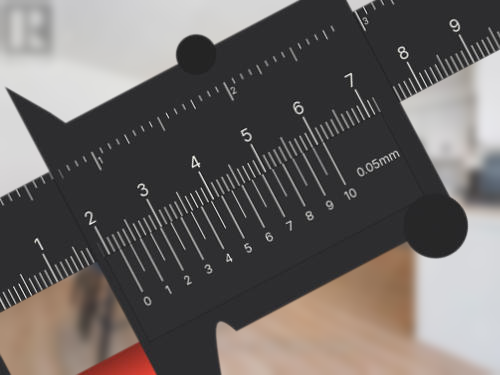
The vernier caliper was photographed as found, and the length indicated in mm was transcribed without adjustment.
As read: 22.0 mm
